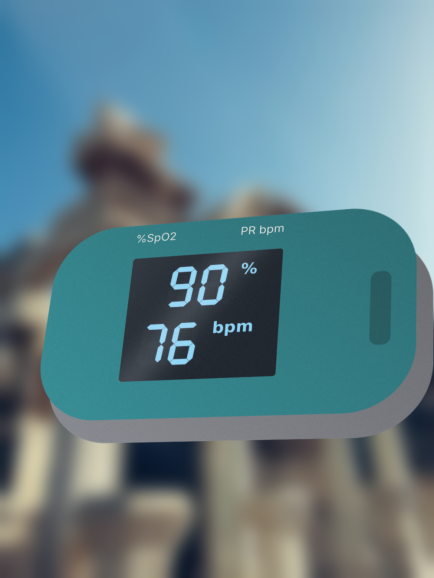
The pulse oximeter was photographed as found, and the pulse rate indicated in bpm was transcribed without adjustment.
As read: 76 bpm
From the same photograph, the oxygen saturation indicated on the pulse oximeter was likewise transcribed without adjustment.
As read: 90 %
